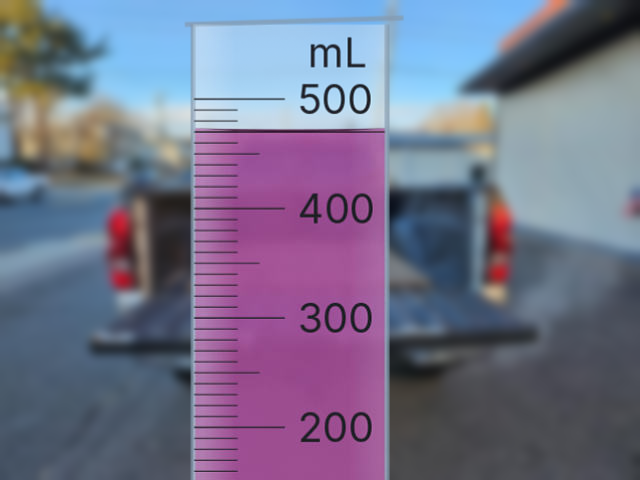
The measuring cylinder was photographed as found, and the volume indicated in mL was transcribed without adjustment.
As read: 470 mL
